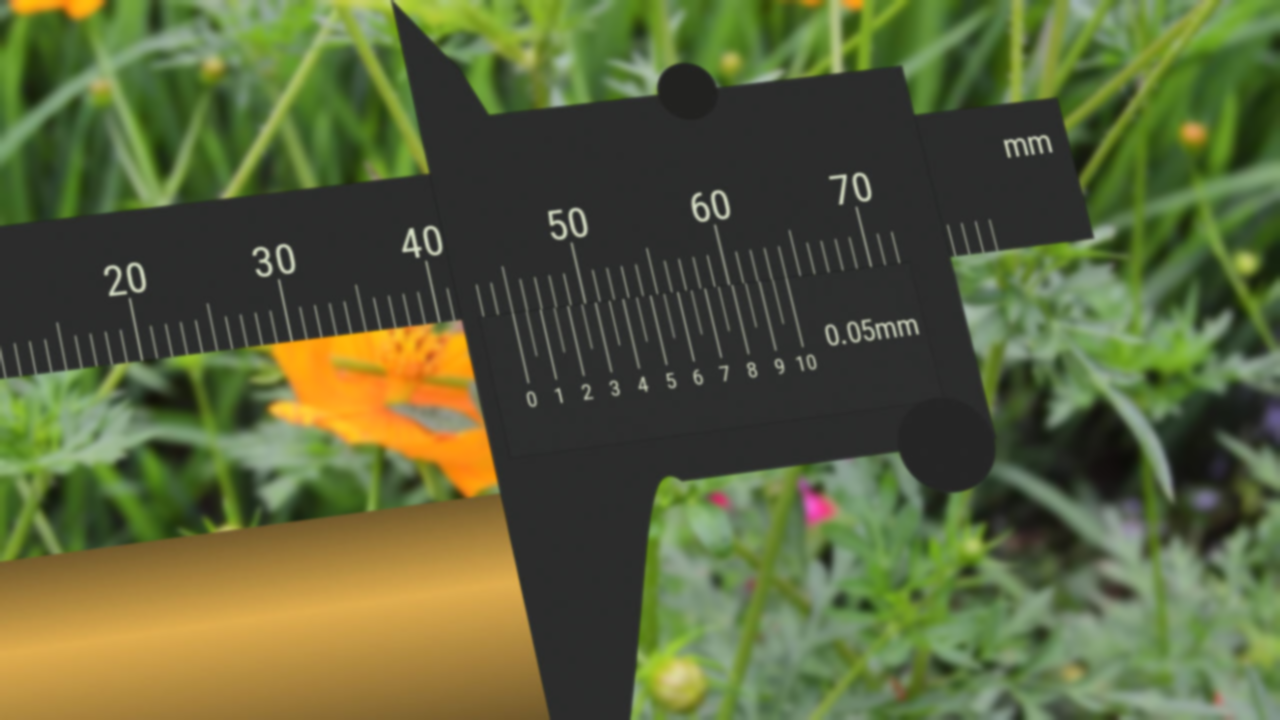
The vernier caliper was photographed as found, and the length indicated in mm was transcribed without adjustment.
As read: 45.0 mm
